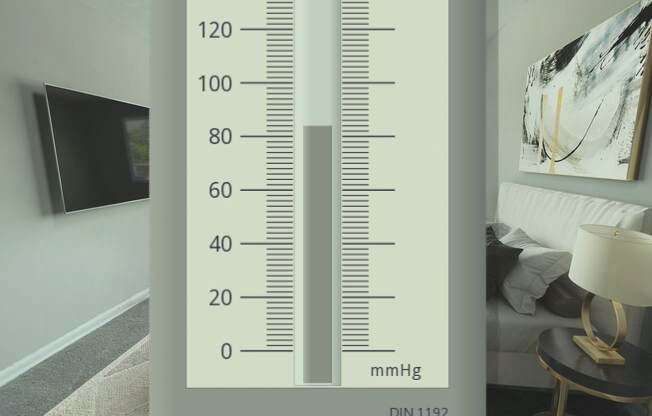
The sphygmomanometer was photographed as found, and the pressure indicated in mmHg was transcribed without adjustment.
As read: 84 mmHg
